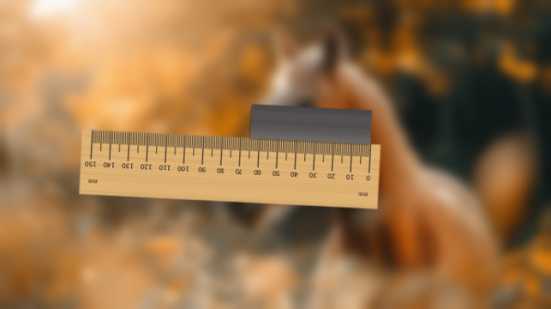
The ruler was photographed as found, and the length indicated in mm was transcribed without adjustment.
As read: 65 mm
